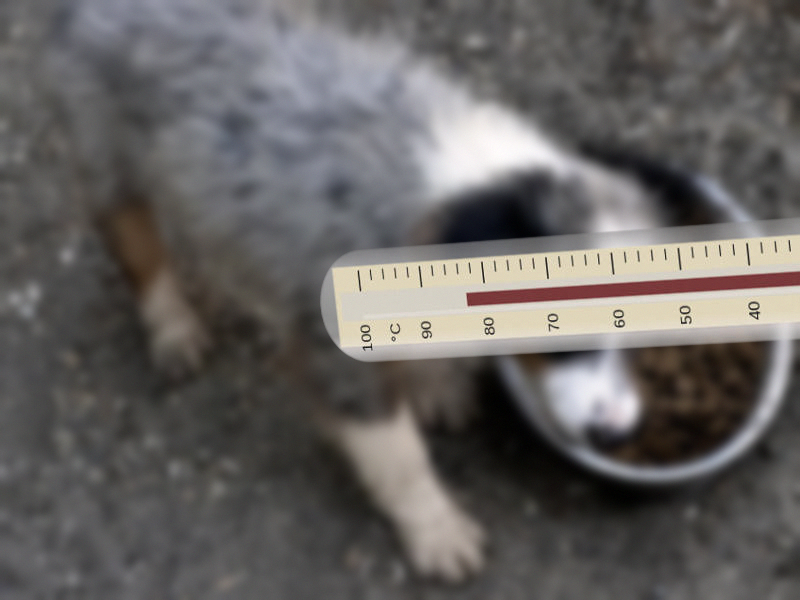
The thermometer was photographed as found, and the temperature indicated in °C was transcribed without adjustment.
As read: 83 °C
